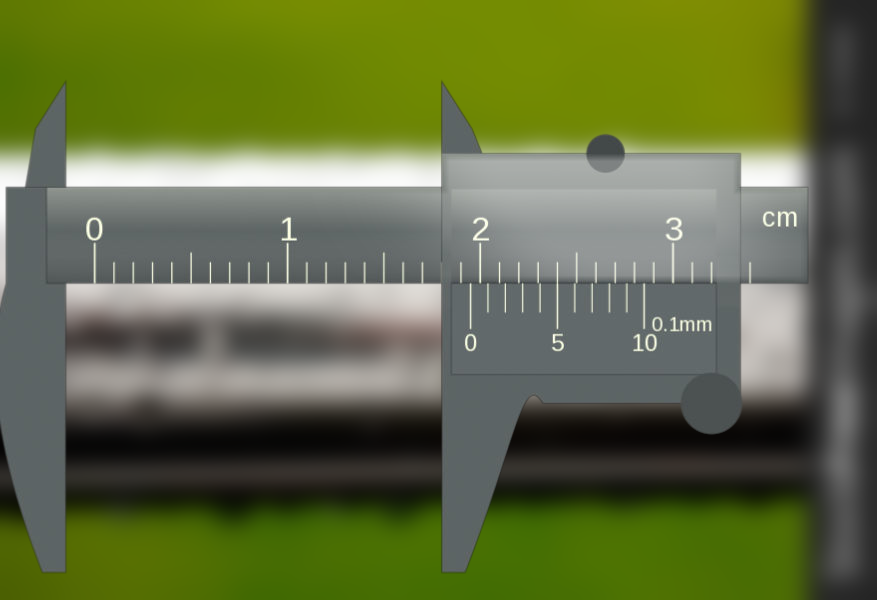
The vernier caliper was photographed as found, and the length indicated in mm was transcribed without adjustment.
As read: 19.5 mm
